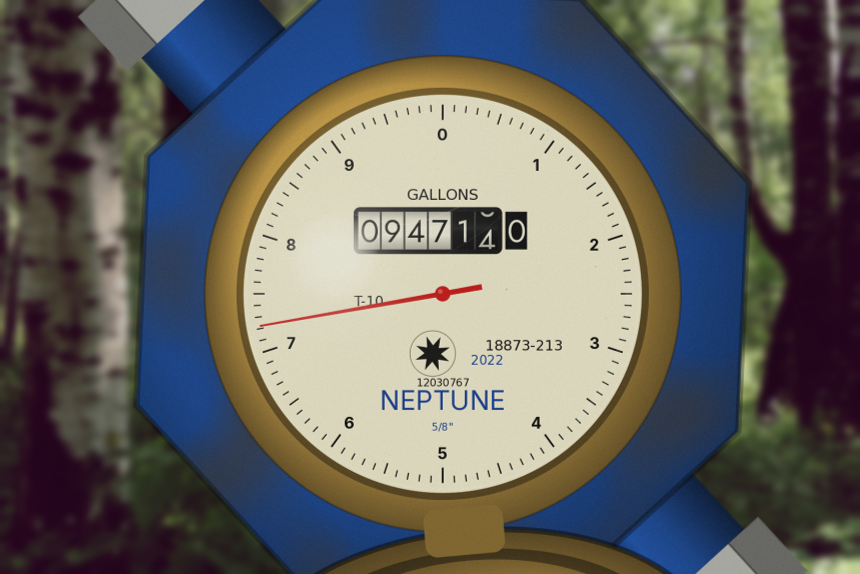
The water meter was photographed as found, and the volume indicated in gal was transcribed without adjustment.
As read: 947137.2 gal
